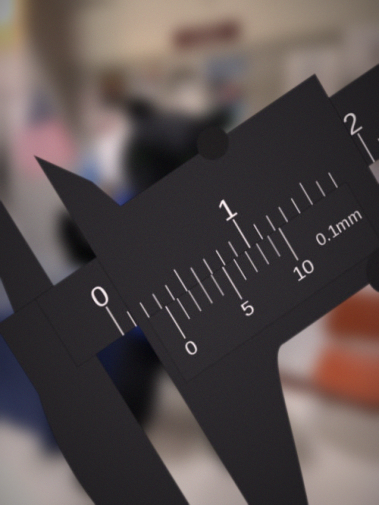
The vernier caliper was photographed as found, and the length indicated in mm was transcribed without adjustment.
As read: 3.3 mm
